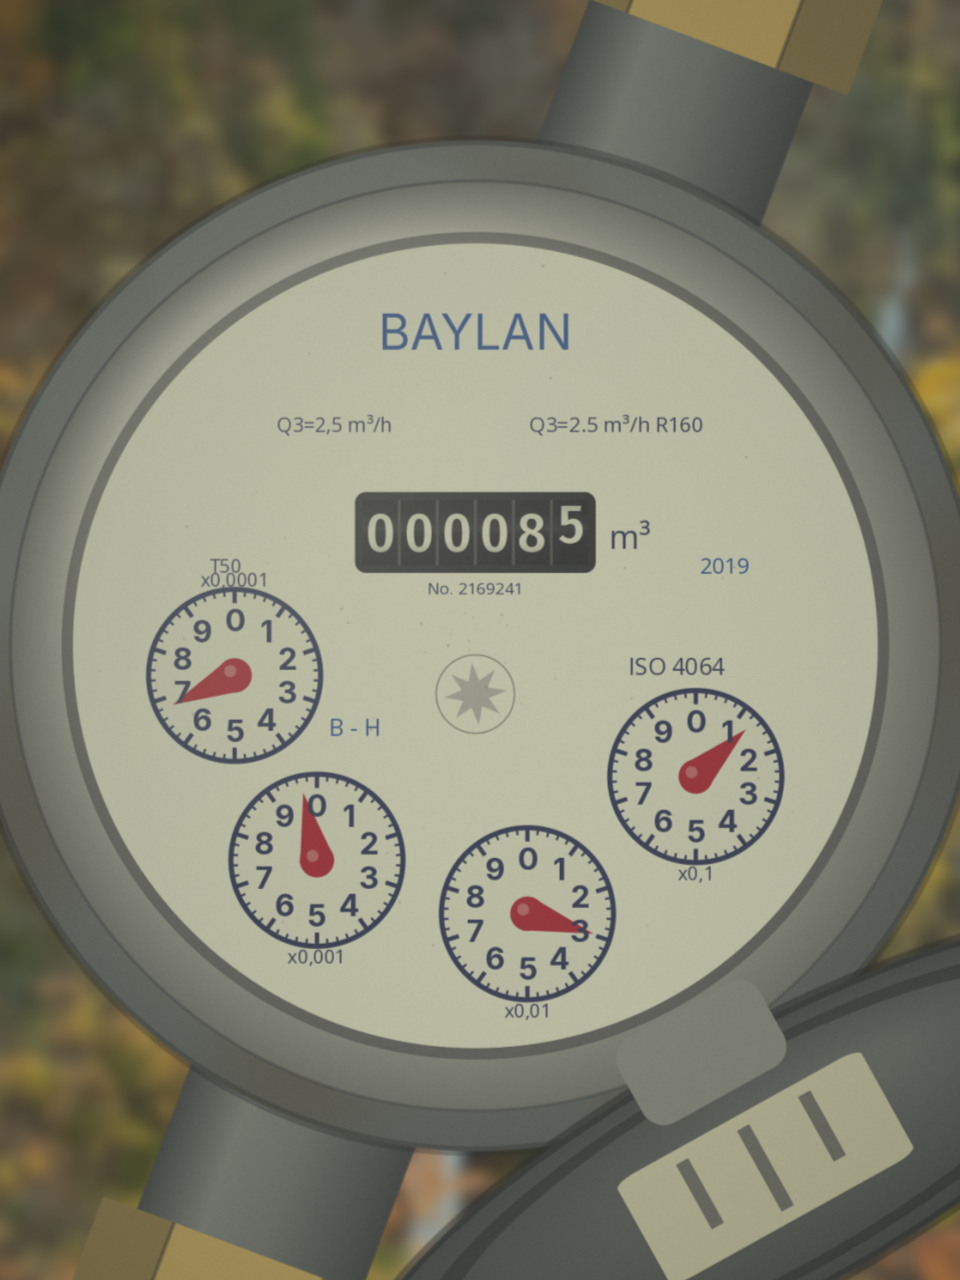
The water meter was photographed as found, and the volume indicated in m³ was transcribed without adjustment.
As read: 85.1296 m³
